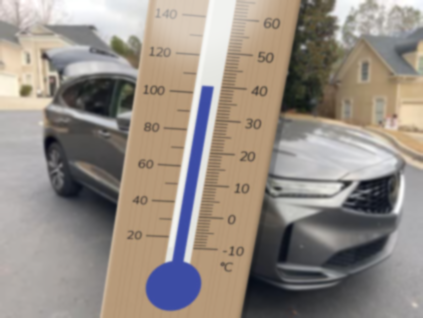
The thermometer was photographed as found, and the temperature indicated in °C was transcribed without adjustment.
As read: 40 °C
